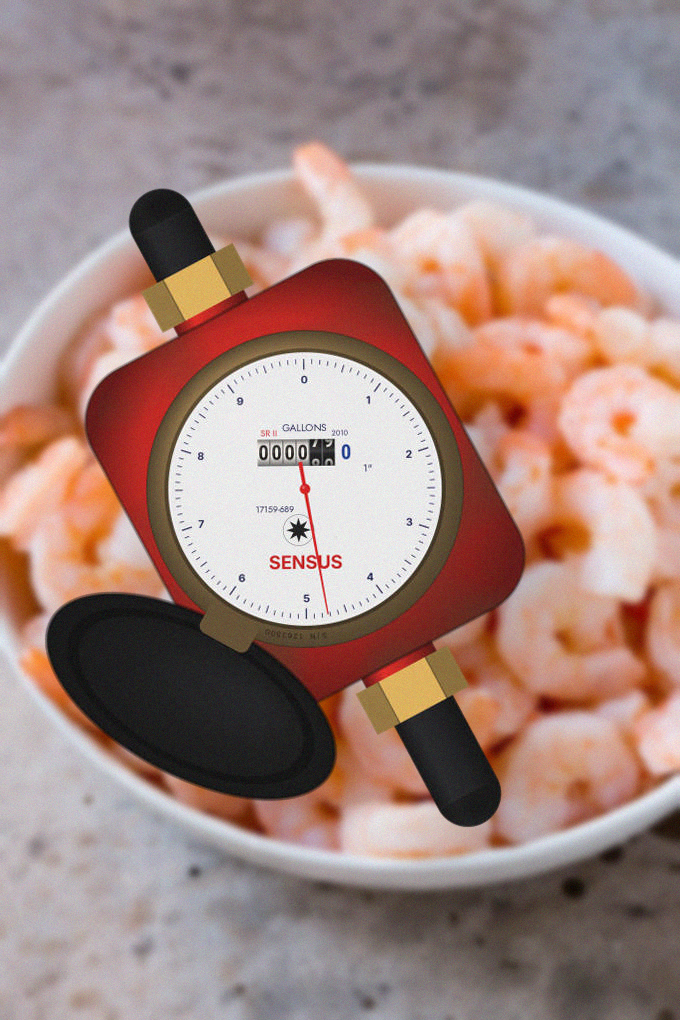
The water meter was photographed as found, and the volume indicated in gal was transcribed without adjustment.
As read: 794.7 gal
